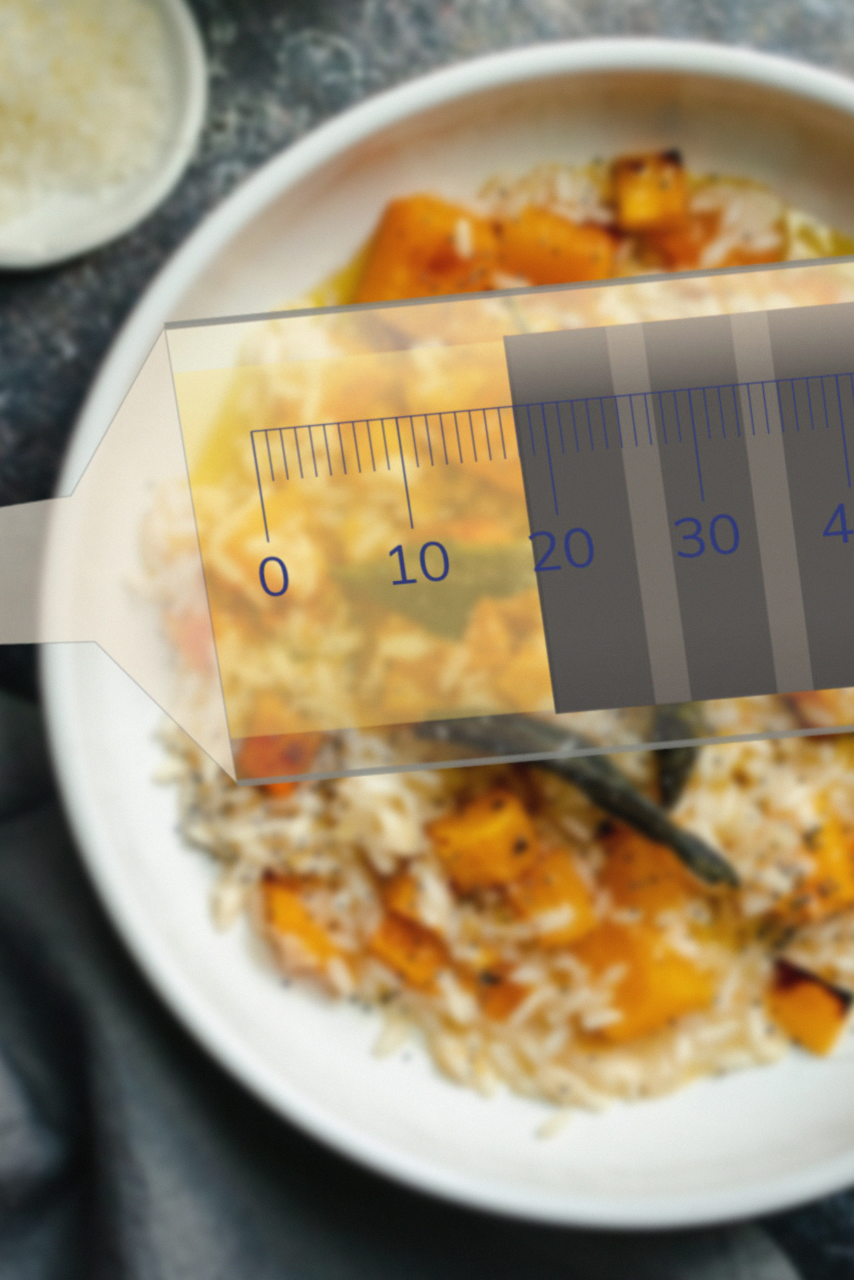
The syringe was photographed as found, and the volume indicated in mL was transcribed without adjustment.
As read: 18 mL
